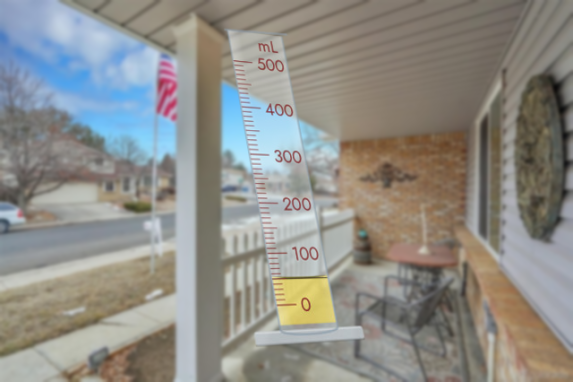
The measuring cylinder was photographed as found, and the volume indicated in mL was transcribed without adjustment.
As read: 50 mL
